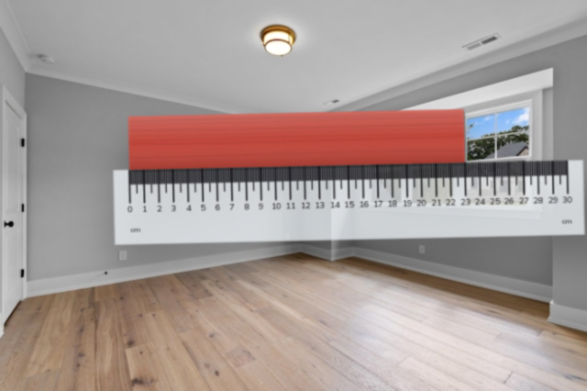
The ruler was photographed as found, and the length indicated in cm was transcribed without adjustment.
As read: 23 cm
